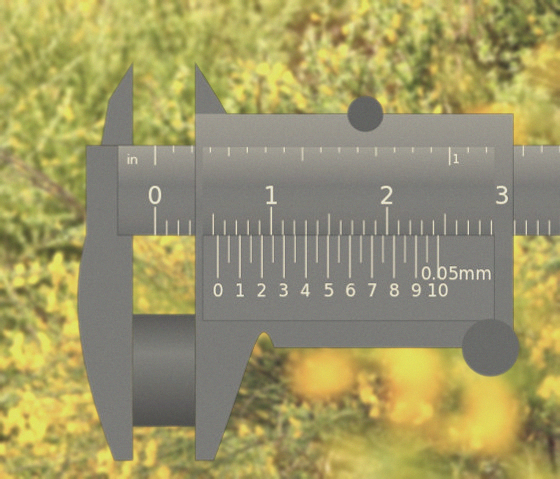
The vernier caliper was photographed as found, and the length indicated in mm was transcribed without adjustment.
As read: 5.4 mm
